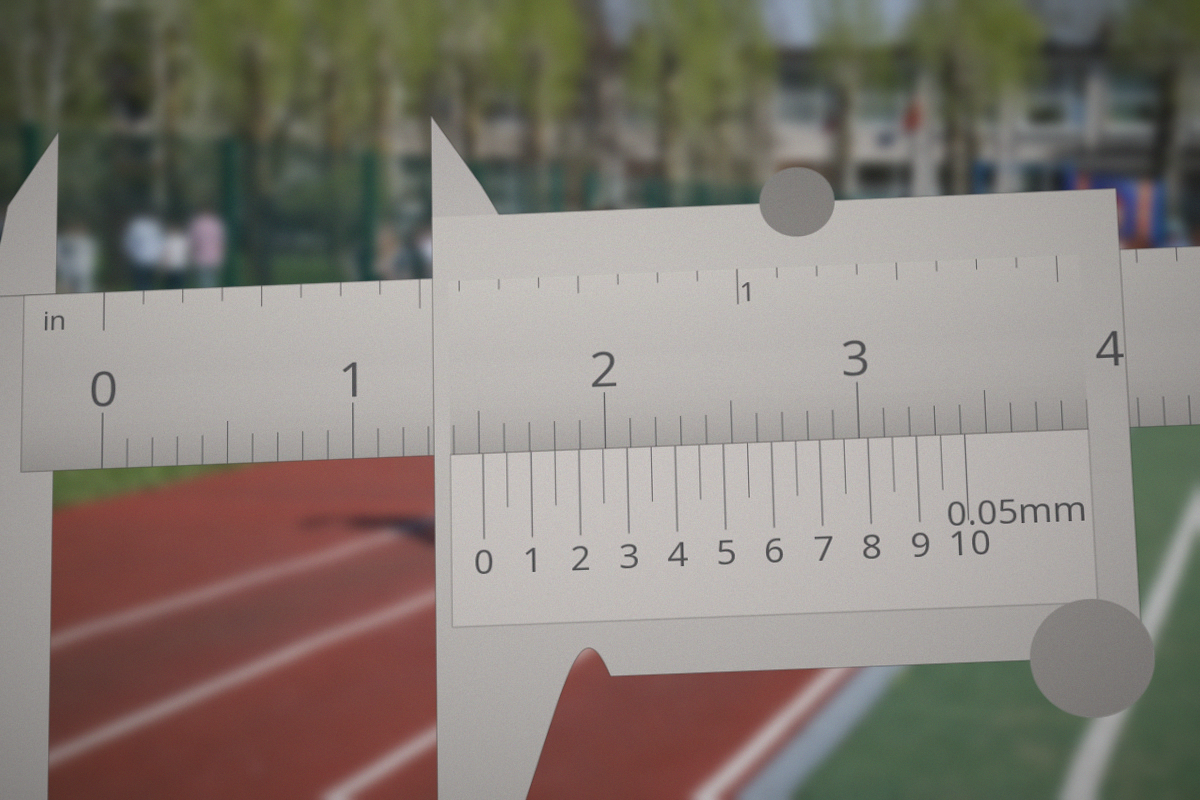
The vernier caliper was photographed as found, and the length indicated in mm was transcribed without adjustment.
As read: 15.15 mm
